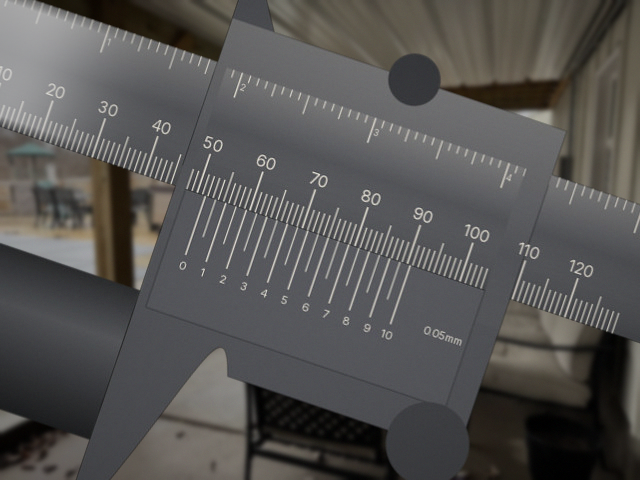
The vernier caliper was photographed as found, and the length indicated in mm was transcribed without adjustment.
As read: 51.6 mm
